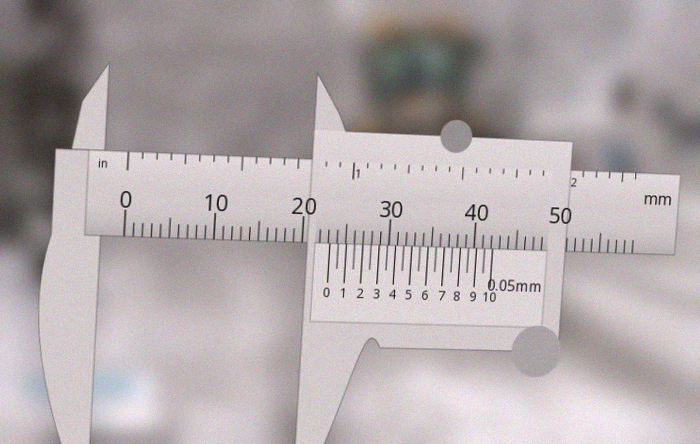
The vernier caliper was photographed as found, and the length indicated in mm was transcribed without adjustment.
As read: 23.2 mm
